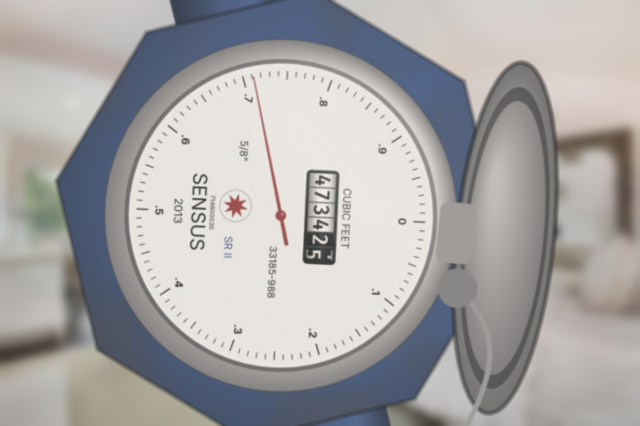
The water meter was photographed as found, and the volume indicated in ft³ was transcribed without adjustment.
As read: 473424.71 ft³
